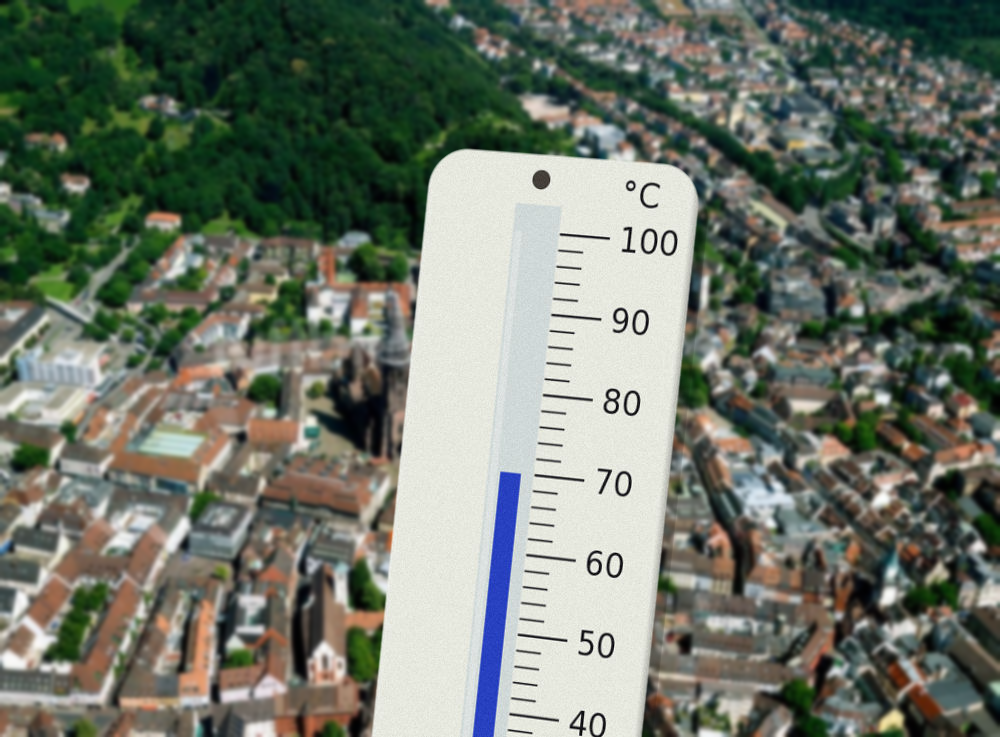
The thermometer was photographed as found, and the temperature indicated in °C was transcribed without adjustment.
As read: 70 °C
